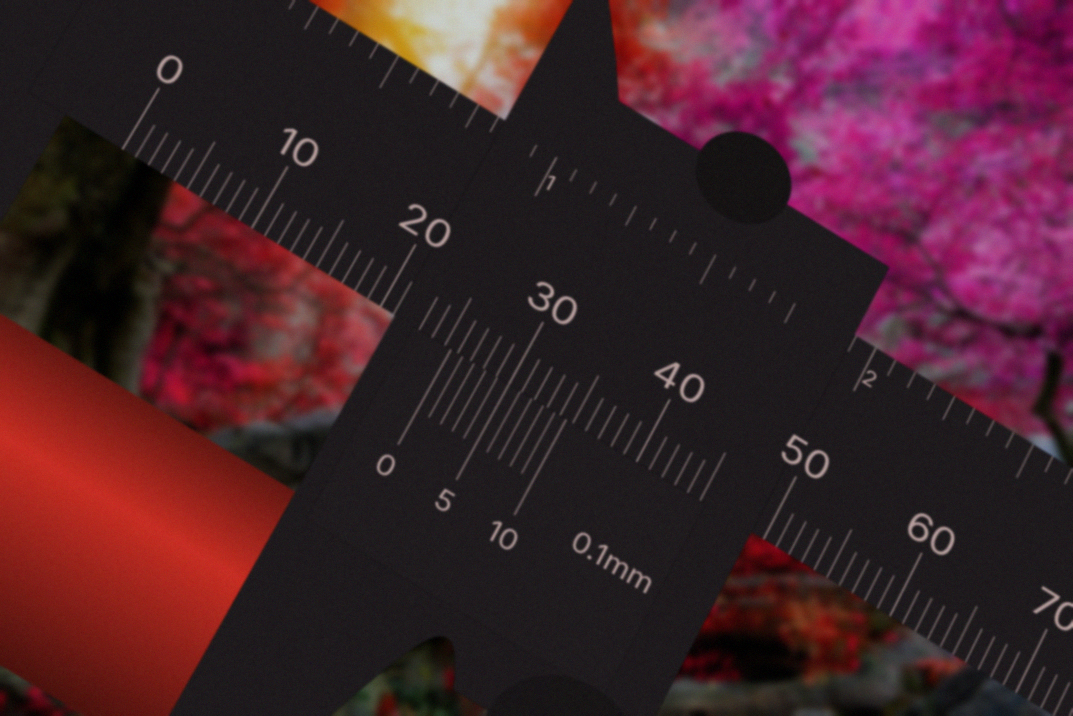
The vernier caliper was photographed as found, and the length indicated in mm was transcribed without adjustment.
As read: 25.5 mm
